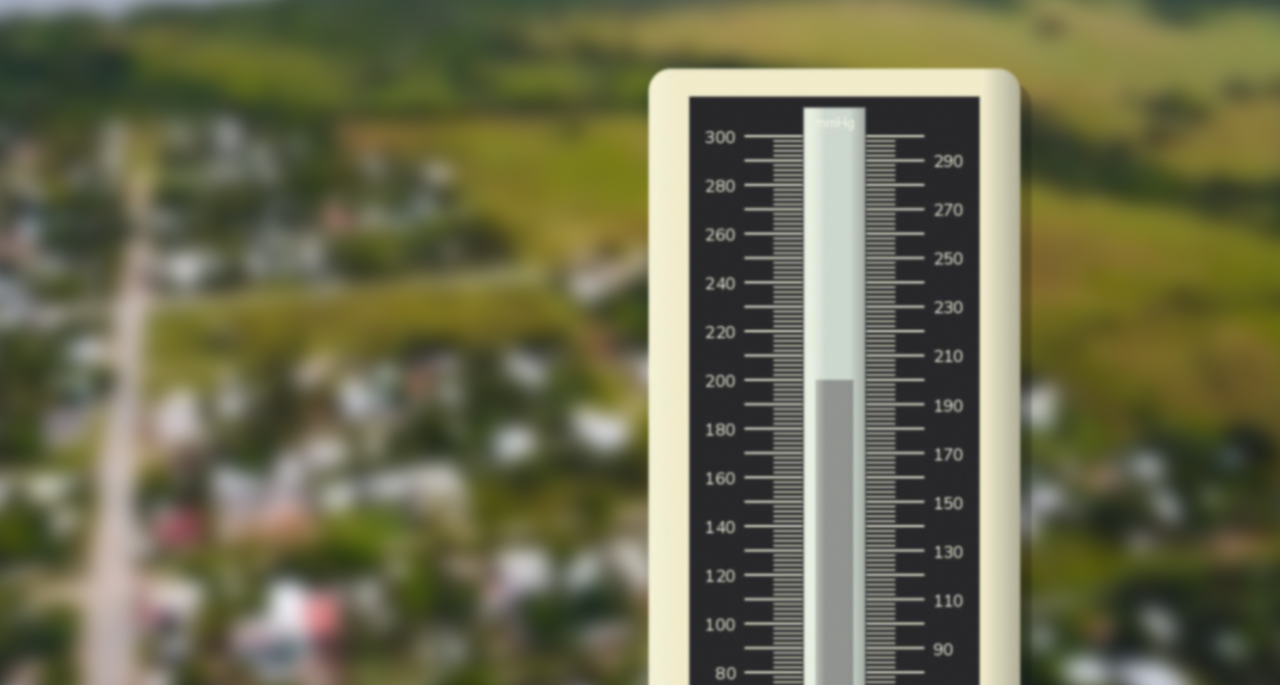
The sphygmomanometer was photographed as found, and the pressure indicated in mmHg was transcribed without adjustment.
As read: 200 mmHg
